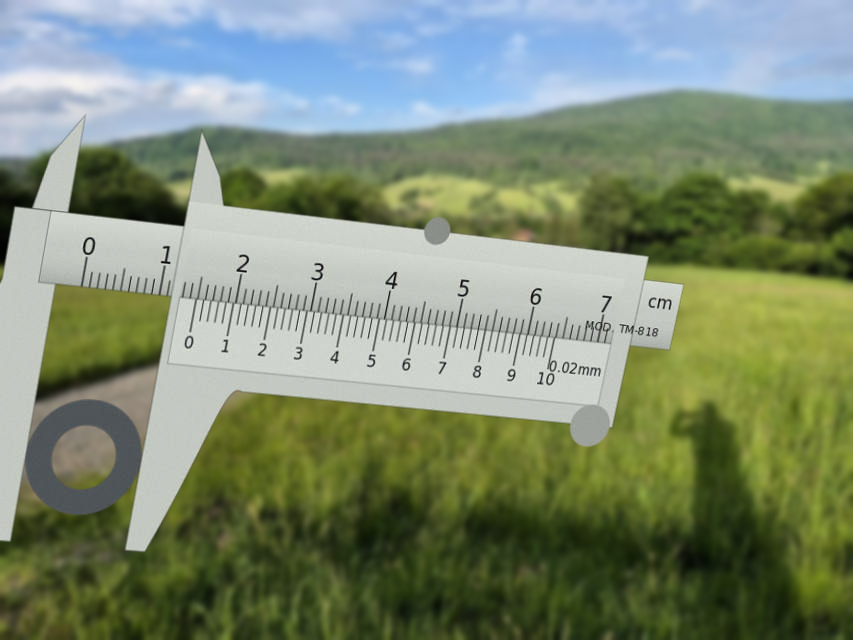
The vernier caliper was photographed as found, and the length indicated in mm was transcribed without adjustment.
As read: 14.8 mm
